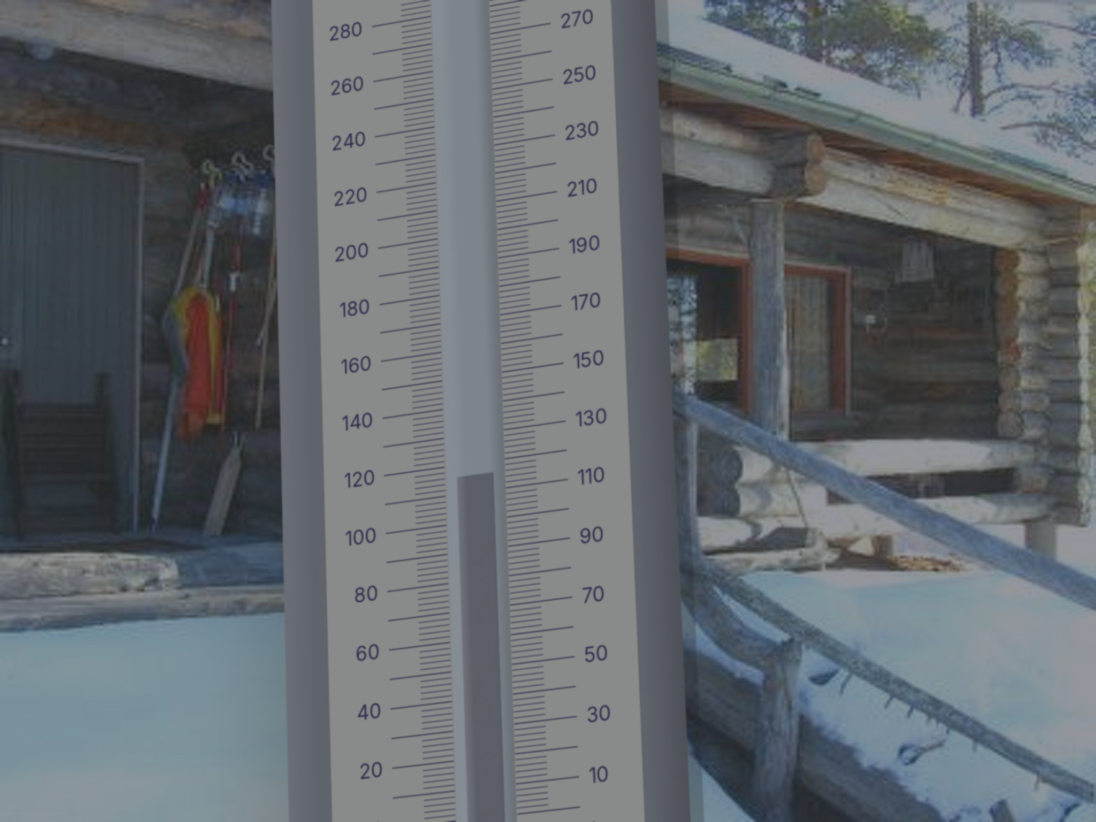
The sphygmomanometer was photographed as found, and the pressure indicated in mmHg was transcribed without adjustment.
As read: 116 mmHg
